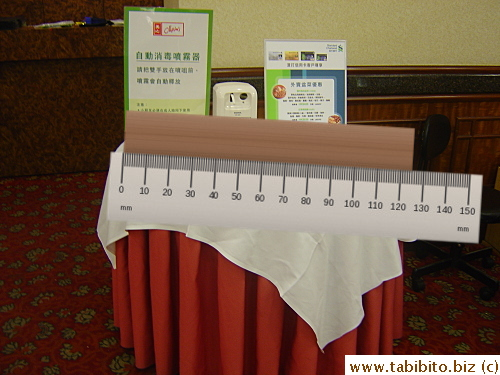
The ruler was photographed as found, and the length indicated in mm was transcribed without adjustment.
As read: 125 mm
